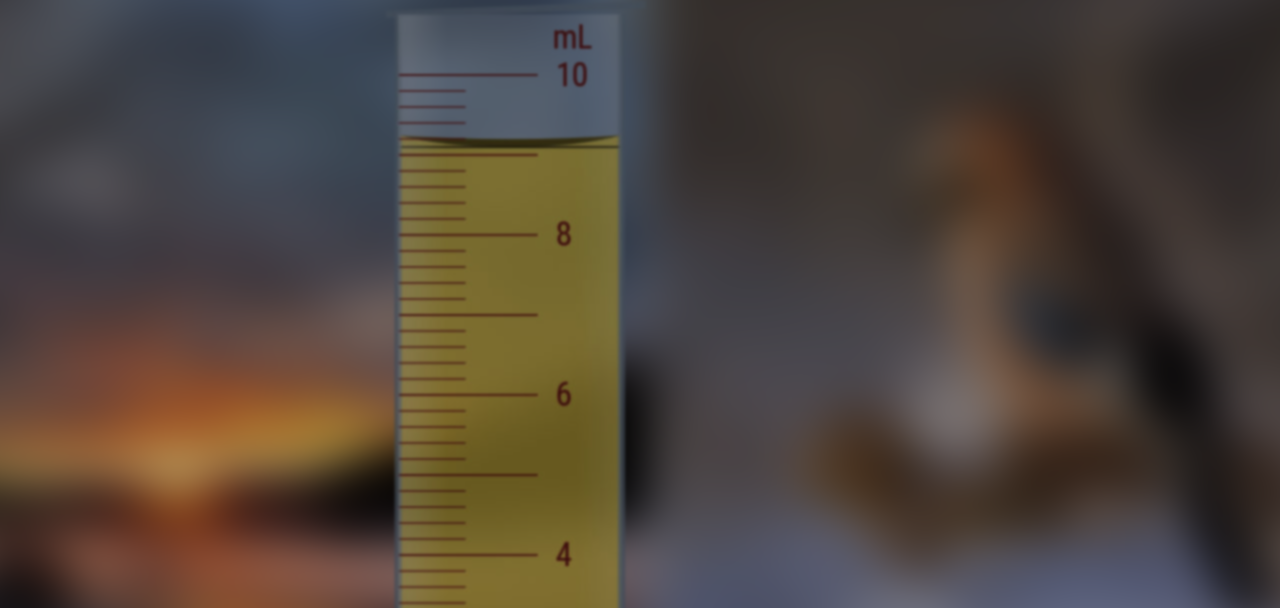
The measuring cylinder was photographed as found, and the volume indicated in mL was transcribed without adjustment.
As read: 9.1 mL
